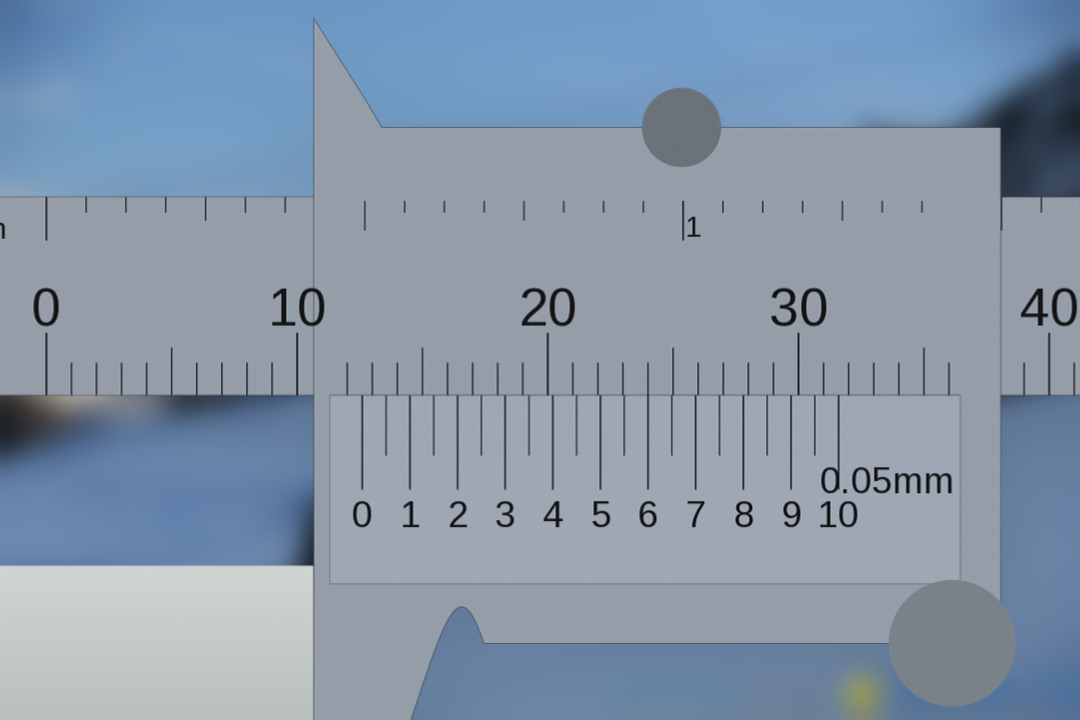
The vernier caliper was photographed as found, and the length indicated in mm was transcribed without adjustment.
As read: 12.60 mm
